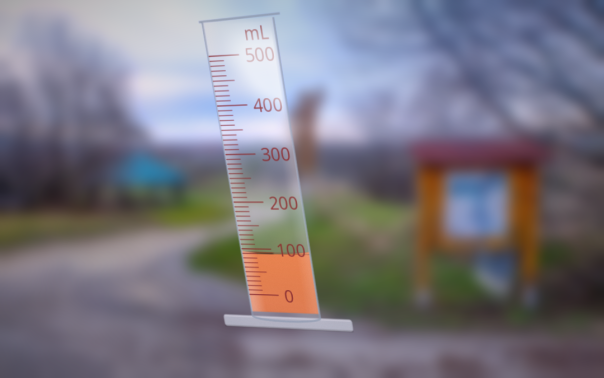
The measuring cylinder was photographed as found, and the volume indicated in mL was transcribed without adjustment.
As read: 90 mL
